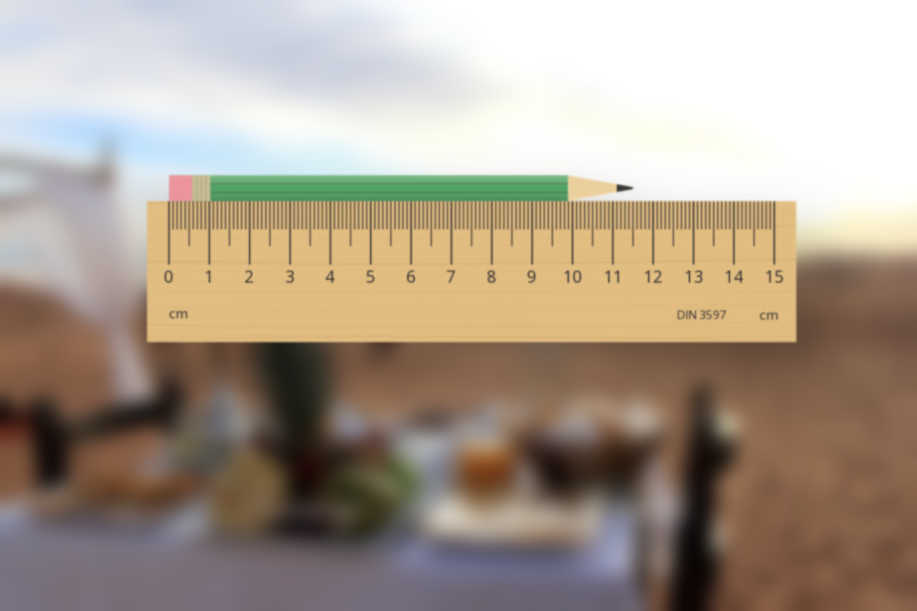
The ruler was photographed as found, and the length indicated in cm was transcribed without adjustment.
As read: 11.5 cm
